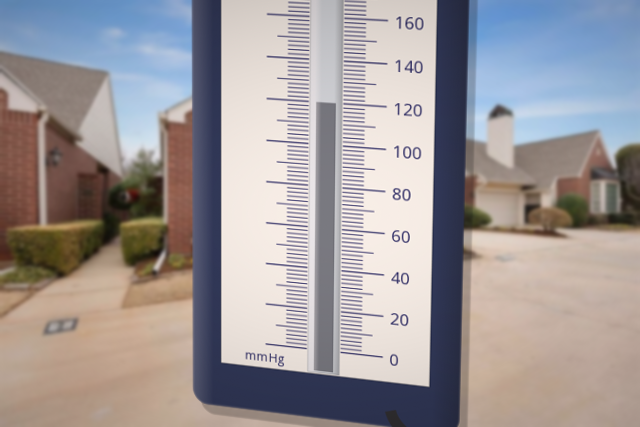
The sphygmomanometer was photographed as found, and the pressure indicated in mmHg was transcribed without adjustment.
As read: 120 mmHg
